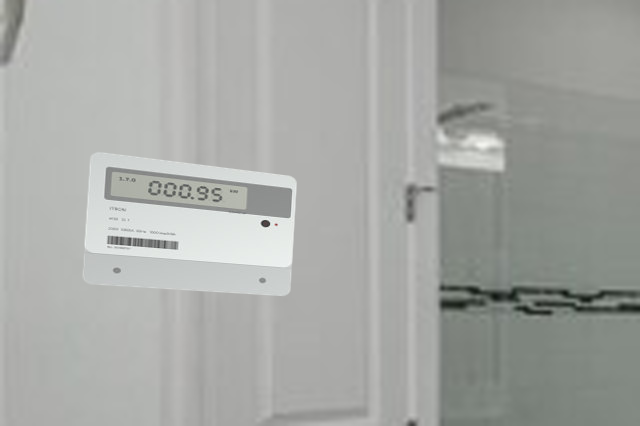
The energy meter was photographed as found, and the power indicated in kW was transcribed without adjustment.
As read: 0.95 kW
